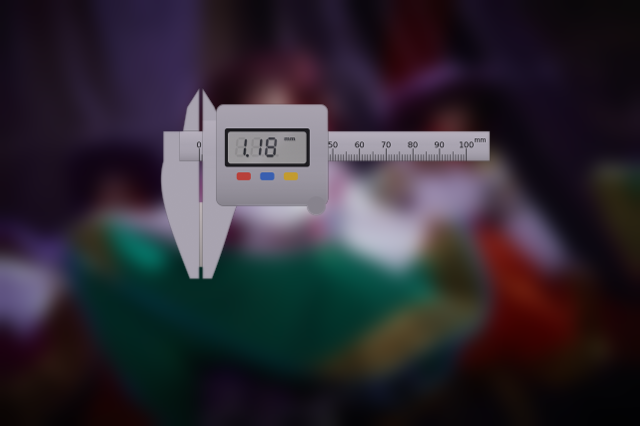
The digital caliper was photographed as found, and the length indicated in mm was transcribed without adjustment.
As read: 1.18 mm
